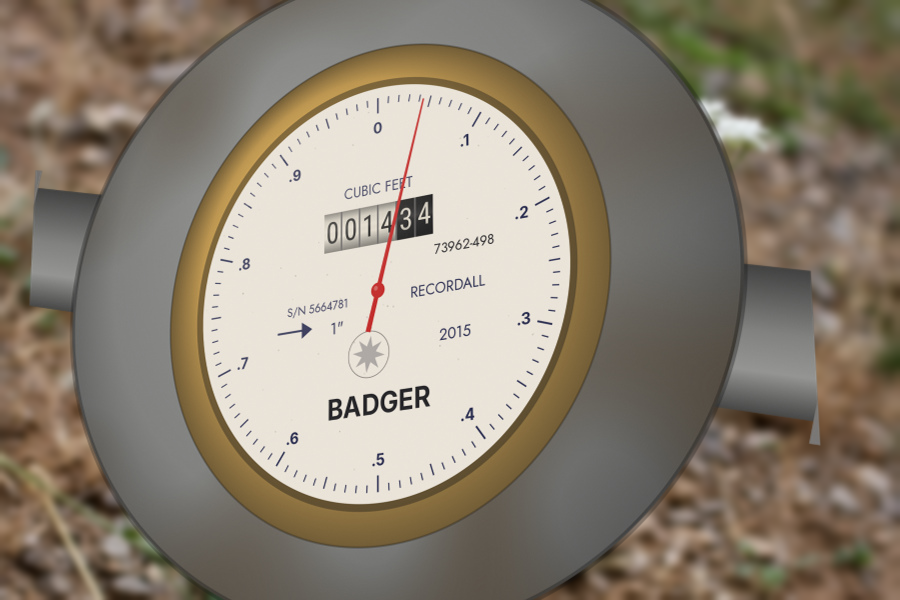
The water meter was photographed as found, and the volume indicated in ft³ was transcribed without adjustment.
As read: 1434.04 ft³
